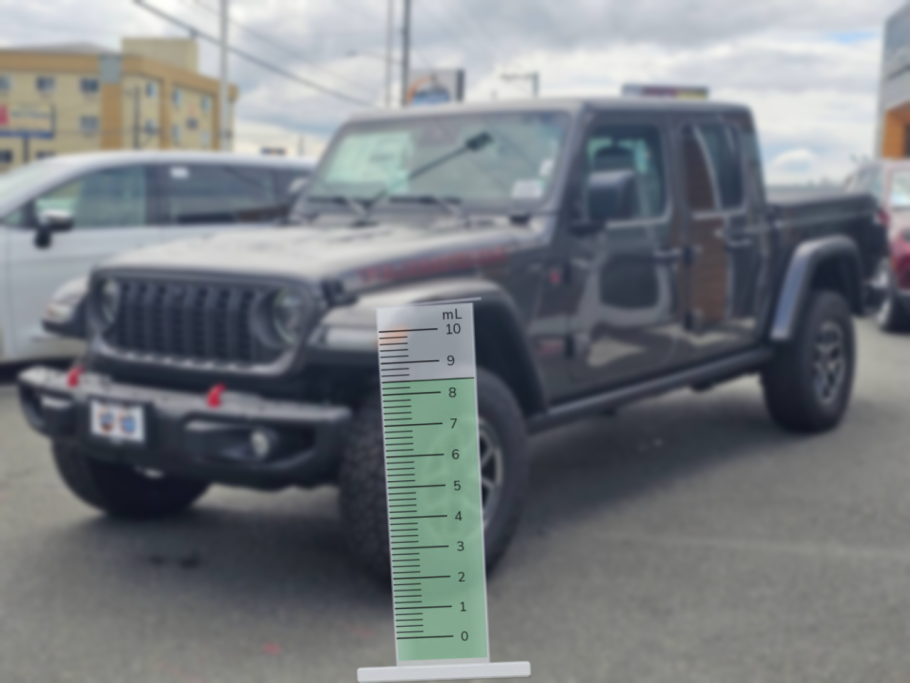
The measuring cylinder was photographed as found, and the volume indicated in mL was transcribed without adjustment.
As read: 8.4 mL
